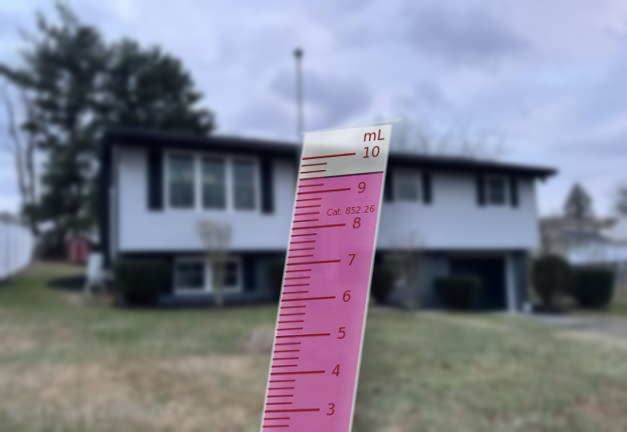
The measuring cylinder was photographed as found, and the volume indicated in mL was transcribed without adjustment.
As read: 9.4 mL
